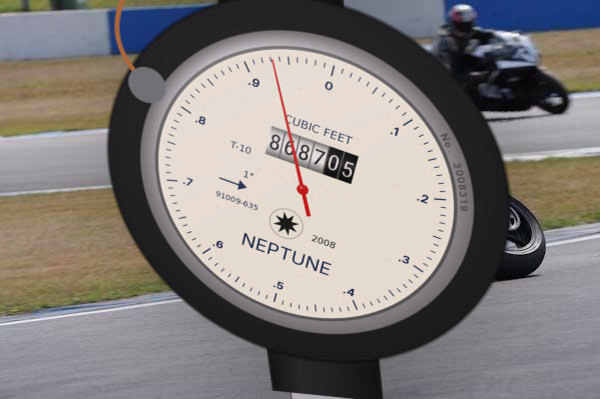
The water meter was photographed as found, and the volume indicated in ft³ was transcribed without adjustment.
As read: 868704.93 ft³
